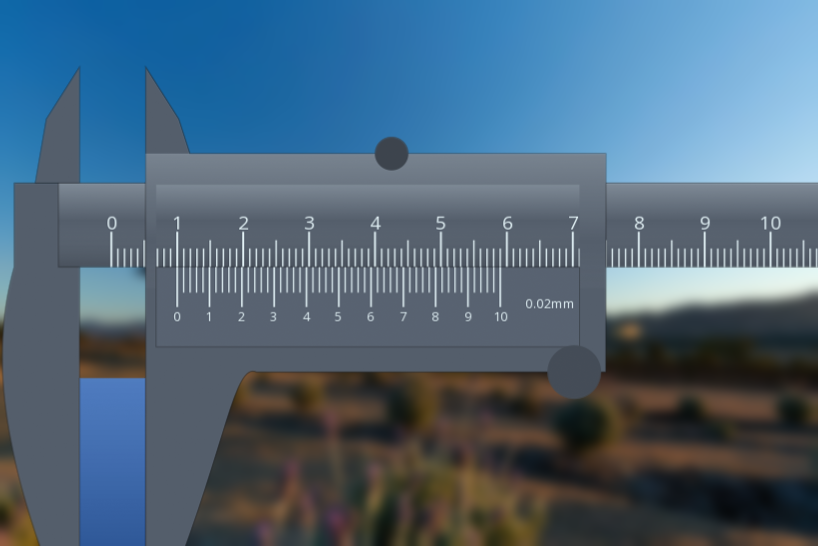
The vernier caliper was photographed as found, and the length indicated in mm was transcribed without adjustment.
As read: 10.0 mm
